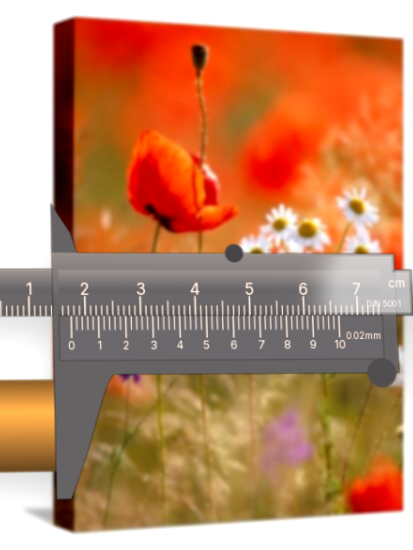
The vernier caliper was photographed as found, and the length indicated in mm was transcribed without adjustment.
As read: 17.5 mm
